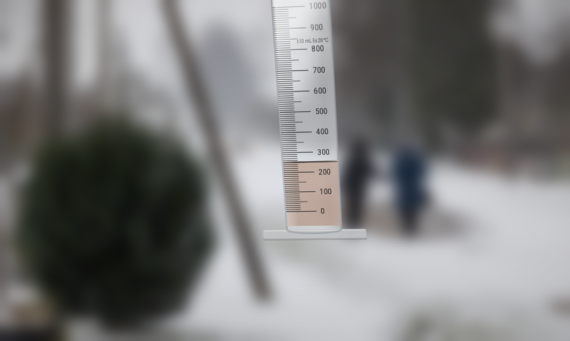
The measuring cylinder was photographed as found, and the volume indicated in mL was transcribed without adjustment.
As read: 250 mL
